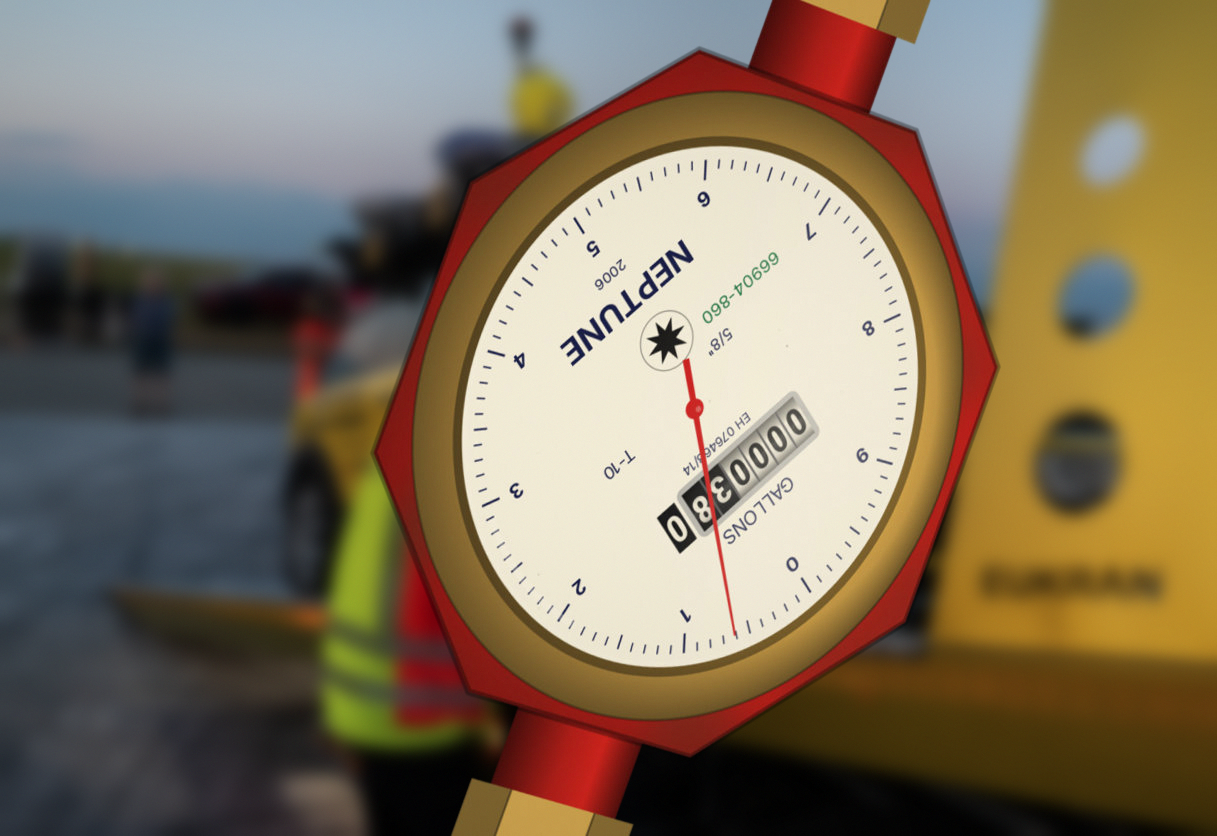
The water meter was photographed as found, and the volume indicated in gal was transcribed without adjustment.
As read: 380.6 gal
